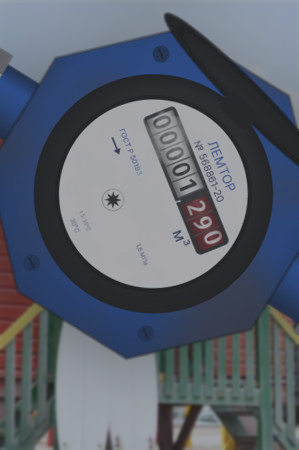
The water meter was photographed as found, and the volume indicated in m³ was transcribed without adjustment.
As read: 1.290 m³
